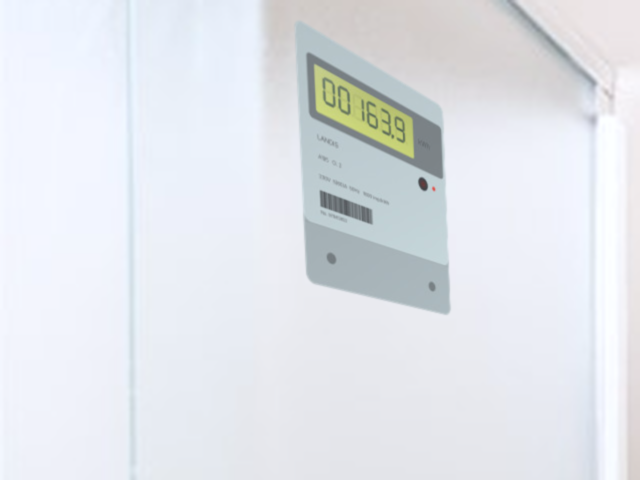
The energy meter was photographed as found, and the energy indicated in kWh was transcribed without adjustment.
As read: 163.9 kWh
